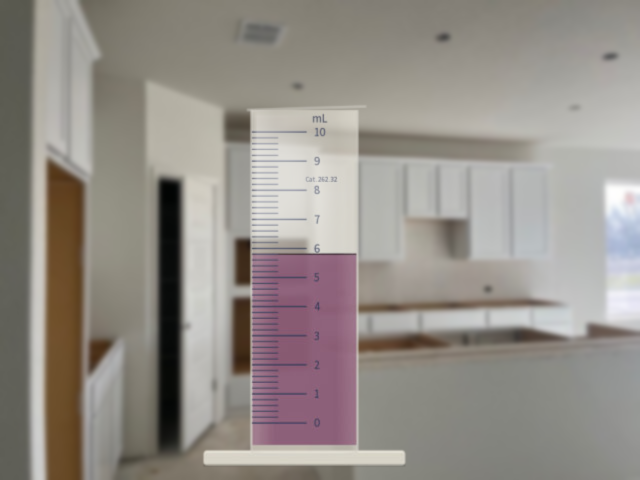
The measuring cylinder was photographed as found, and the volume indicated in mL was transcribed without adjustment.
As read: 5.8 mL
